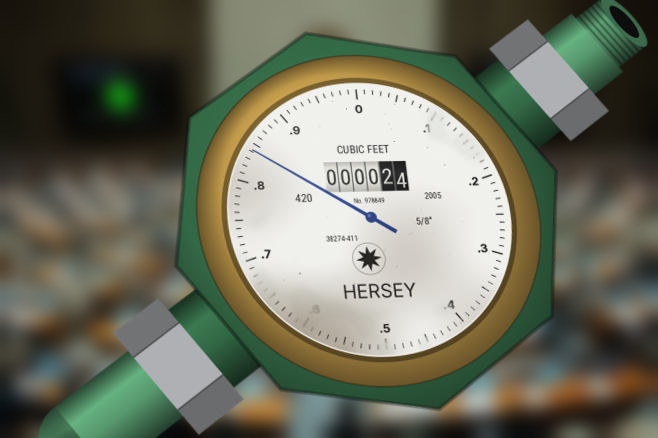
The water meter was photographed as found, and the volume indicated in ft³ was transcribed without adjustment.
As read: 23.84 ft³
